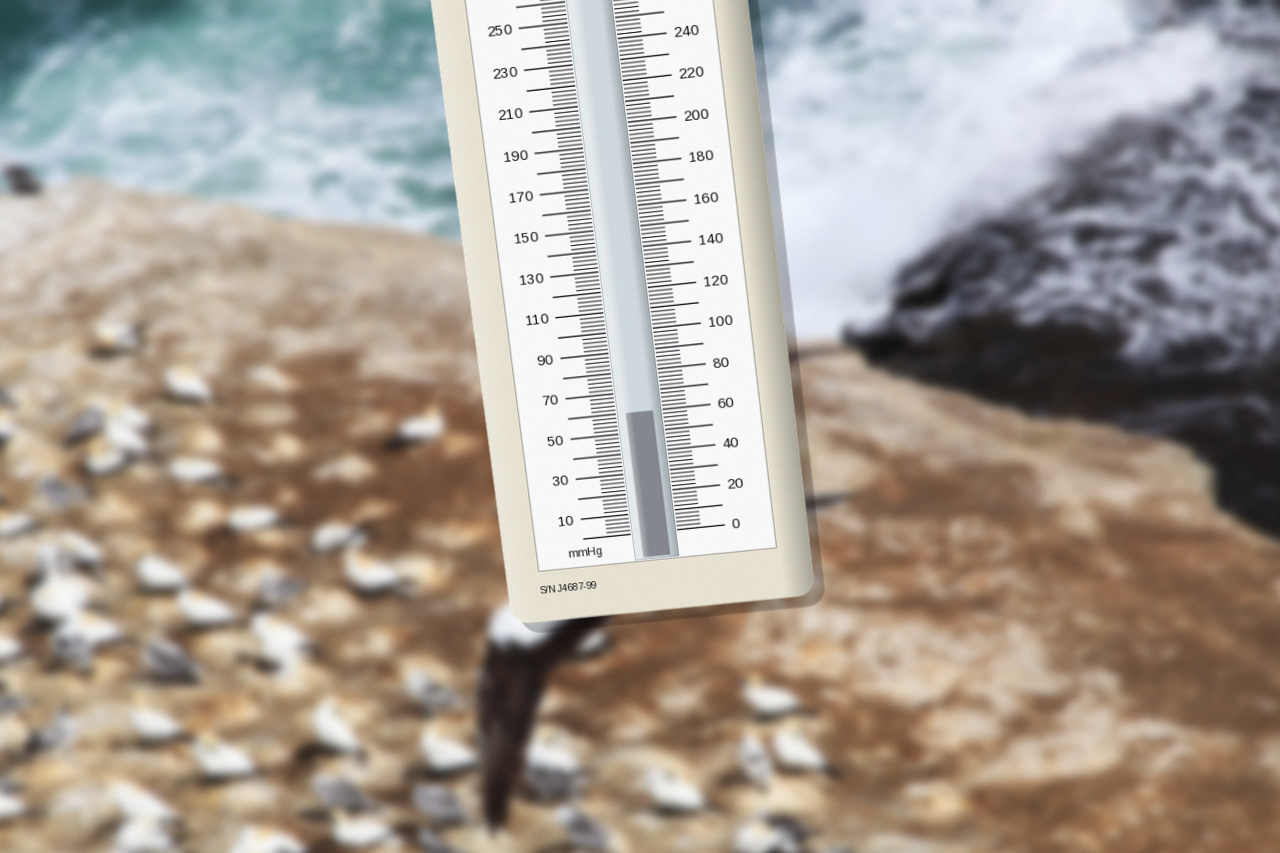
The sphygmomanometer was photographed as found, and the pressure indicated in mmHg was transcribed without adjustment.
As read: 60 mmHg
